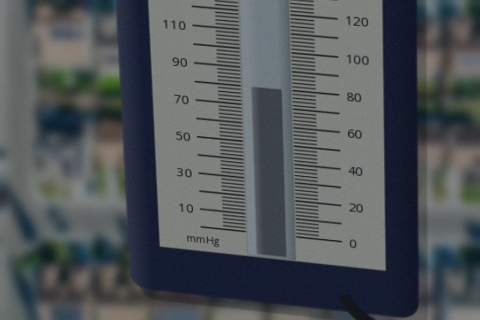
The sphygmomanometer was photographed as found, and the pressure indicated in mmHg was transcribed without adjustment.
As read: 80 mmHg
